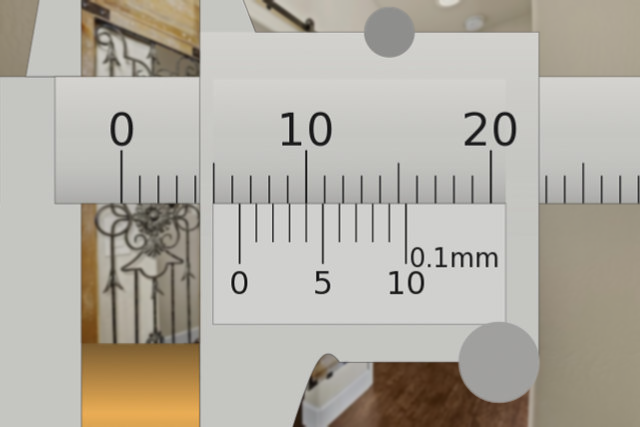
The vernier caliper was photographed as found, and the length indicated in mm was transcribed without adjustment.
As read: 6.4 mm
